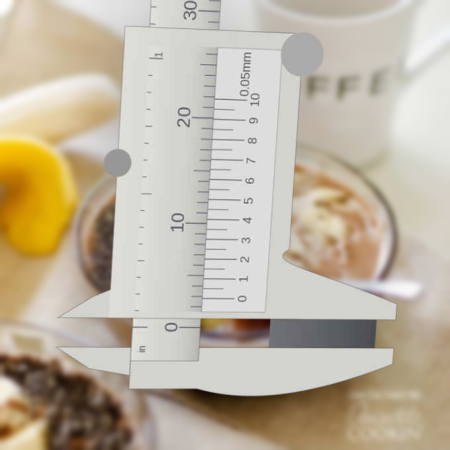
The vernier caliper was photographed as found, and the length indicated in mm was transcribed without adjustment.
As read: 2.8 mm
